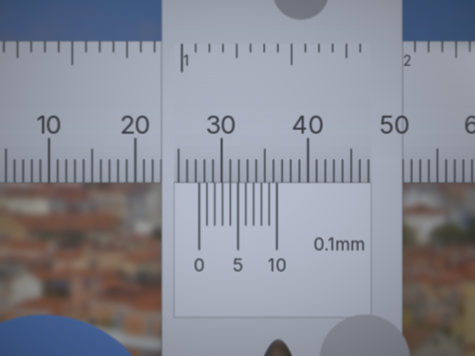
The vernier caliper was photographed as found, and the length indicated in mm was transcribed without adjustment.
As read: 27.4 mm
